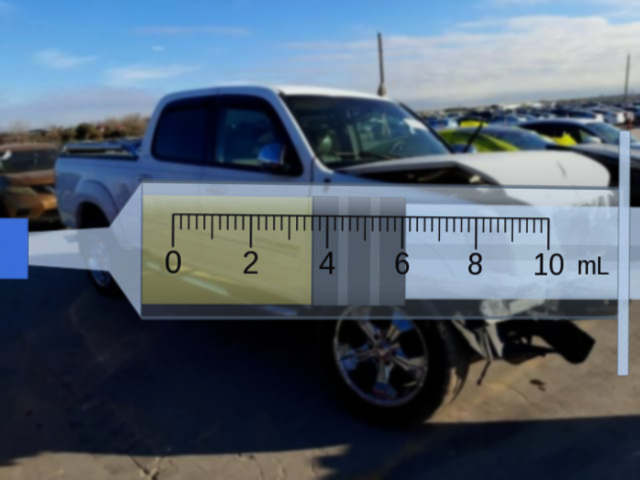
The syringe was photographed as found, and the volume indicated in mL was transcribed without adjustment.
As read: 3.6 mL
